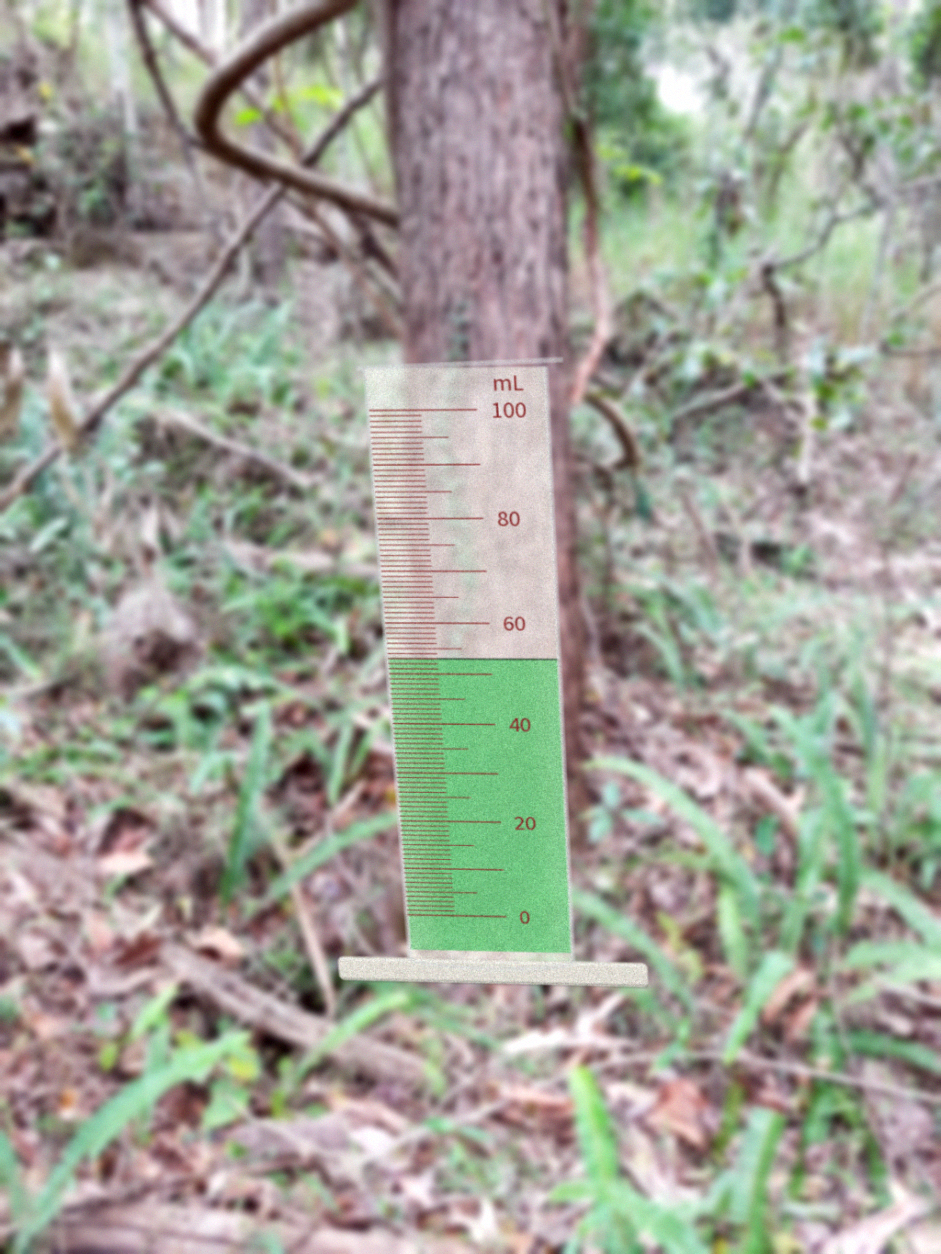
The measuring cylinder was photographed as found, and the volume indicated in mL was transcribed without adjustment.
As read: 53 mL
